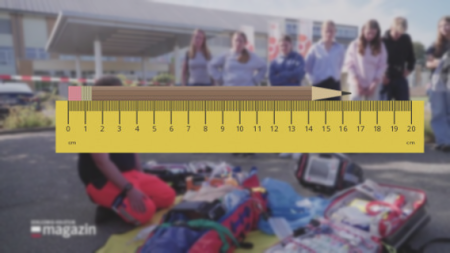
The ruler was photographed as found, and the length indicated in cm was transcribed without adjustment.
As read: 16.5 cm
